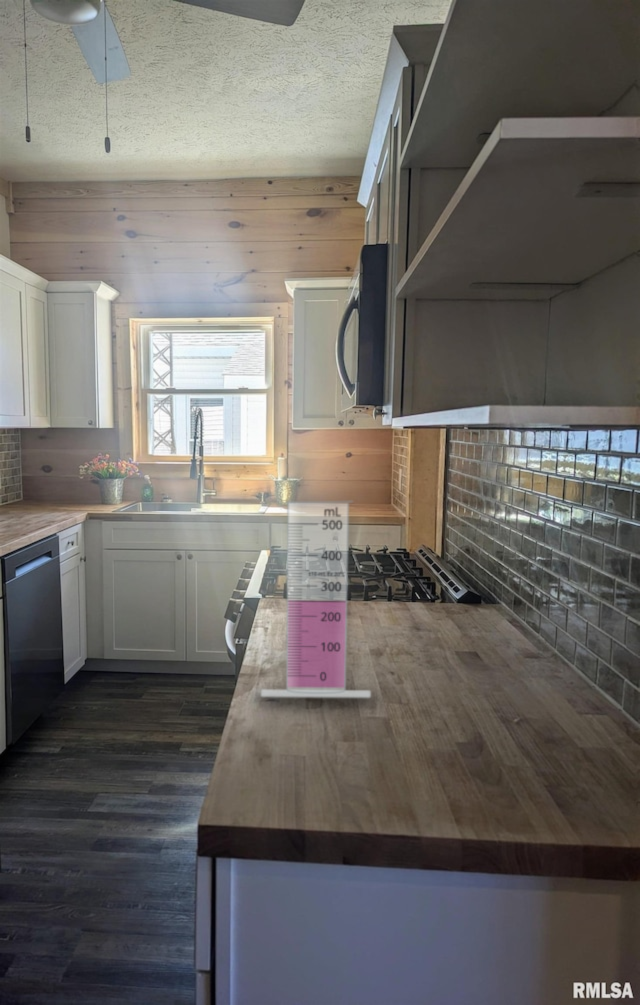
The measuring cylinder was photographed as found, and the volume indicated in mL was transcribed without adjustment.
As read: 250 mL
